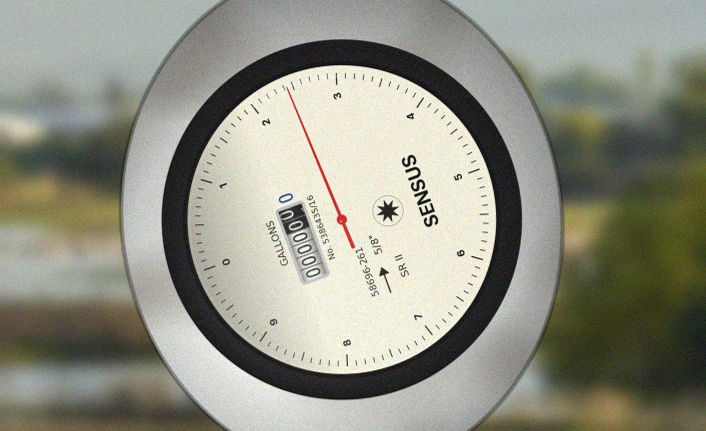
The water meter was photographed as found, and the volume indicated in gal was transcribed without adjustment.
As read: 2.4 gal
